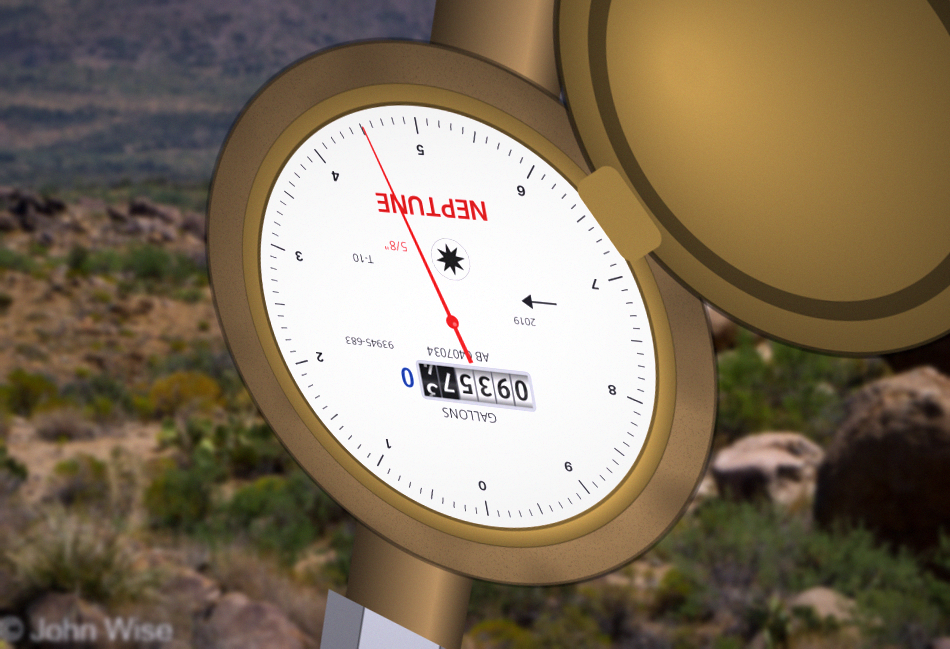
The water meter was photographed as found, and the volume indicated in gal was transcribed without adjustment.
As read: 935734.5 gal
